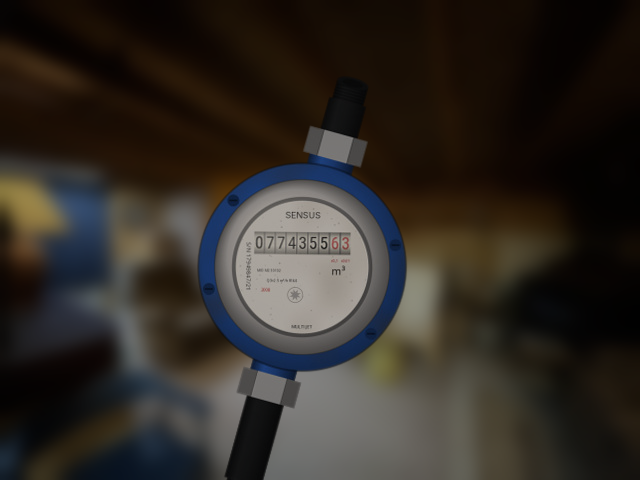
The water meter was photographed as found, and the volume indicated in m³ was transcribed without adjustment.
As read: 774355.63 m³
